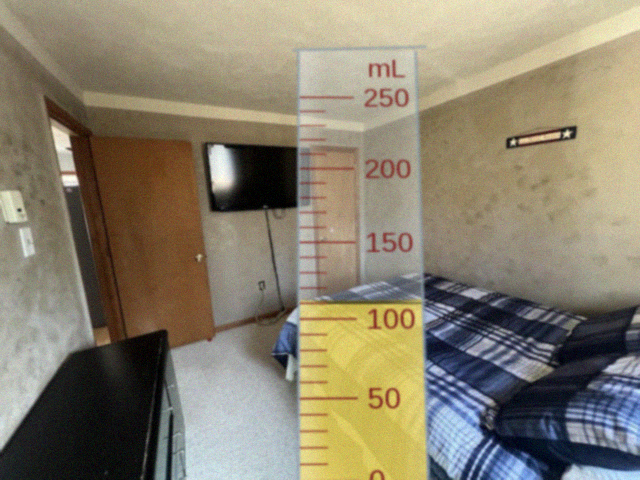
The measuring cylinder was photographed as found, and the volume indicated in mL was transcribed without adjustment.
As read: 110 mL
